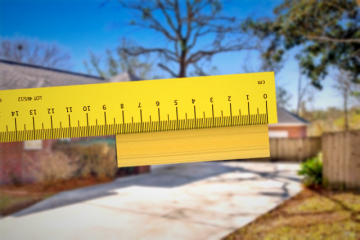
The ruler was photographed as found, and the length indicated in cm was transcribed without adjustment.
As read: 8.5 cm
